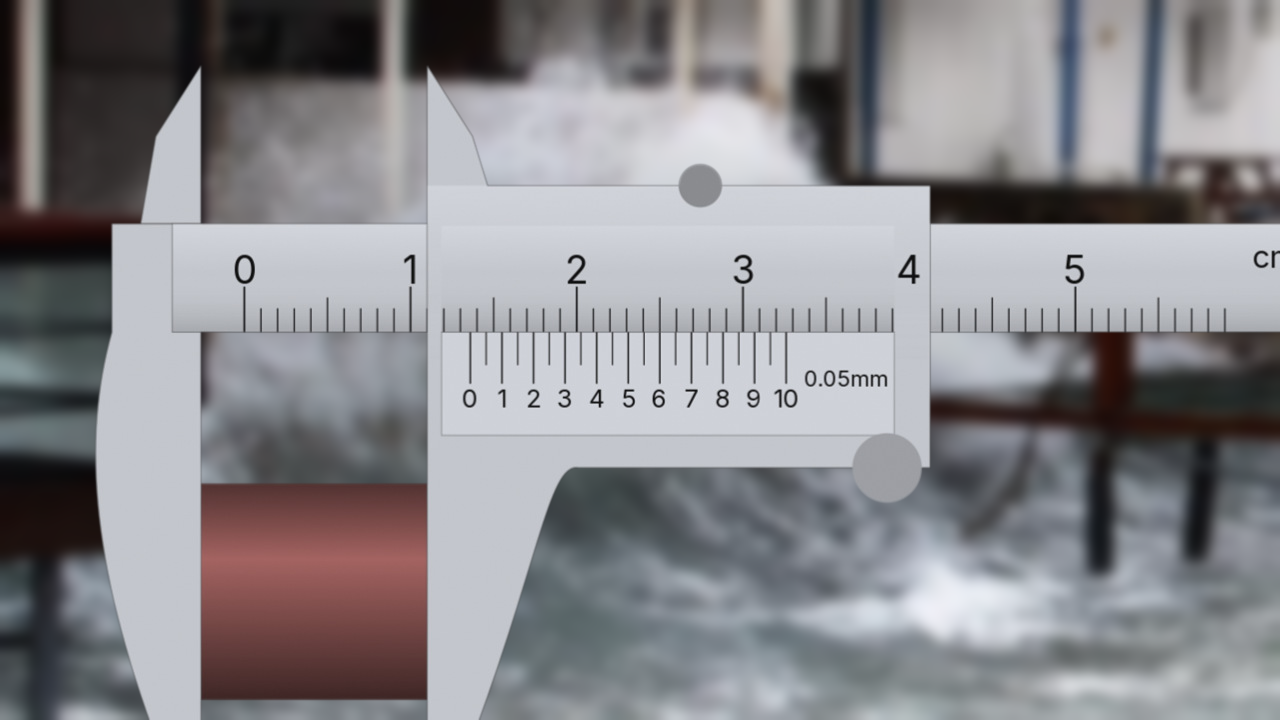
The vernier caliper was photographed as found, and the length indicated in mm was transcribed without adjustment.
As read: 13.6 mm
